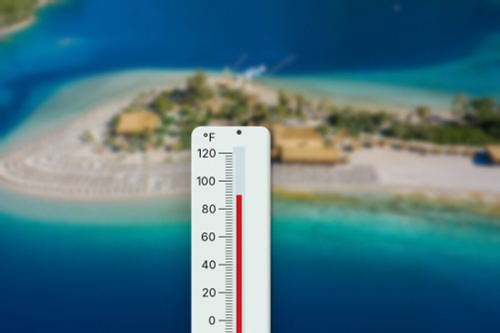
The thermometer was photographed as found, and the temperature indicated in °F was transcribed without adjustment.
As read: 90 °F
